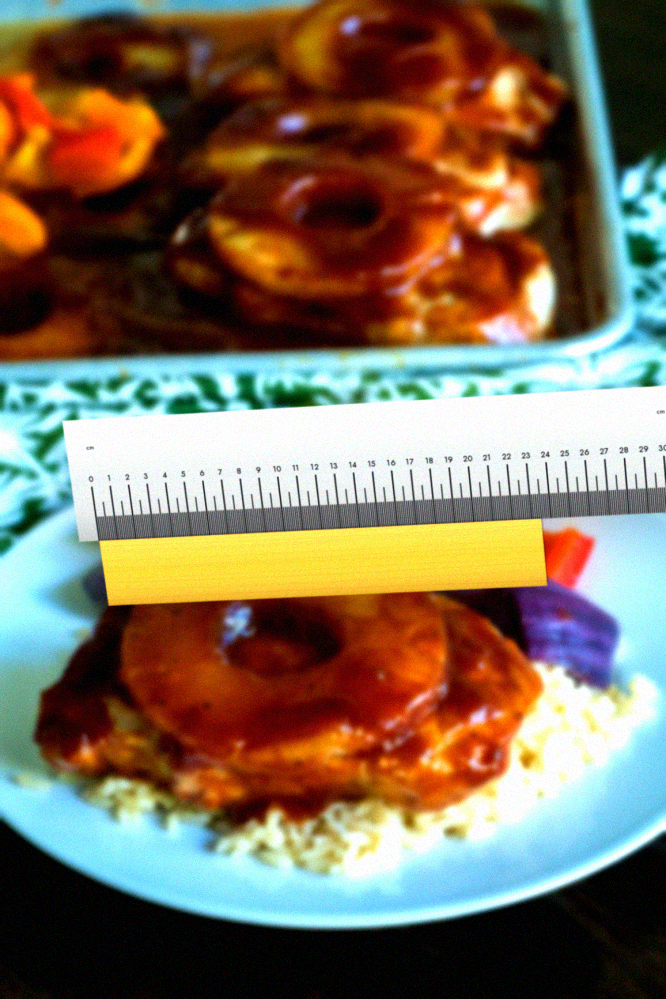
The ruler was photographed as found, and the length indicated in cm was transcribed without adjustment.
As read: 23.5 cm
